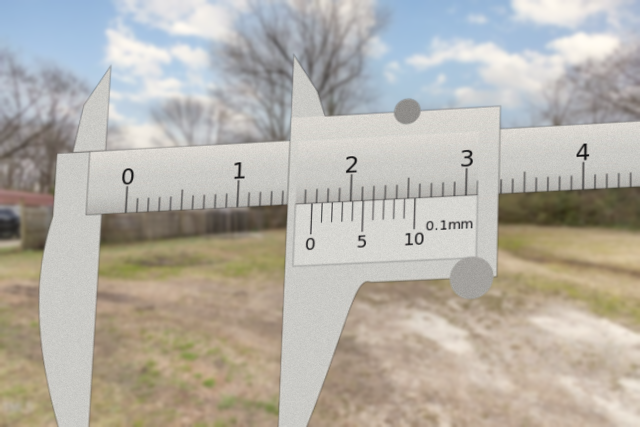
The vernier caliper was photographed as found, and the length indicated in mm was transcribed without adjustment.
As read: 16.6 mm
